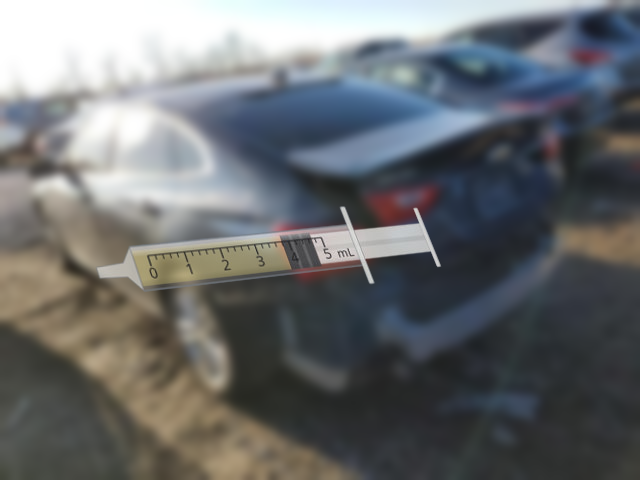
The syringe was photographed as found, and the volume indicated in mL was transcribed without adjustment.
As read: 3.8 mL
